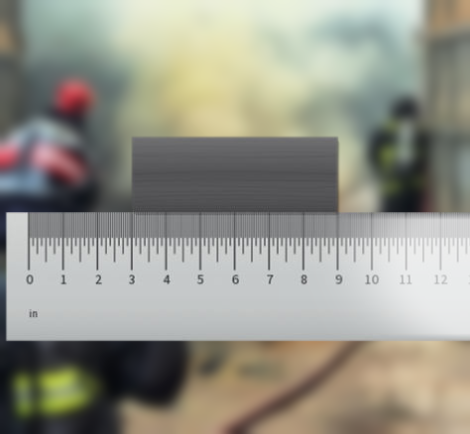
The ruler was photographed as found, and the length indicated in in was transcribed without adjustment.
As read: 6 in
